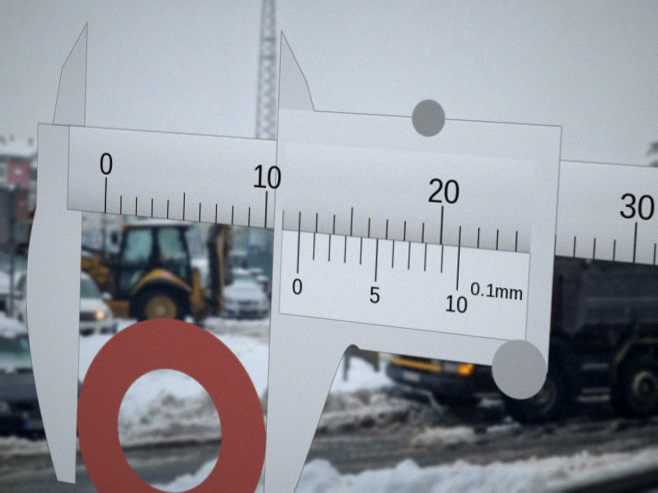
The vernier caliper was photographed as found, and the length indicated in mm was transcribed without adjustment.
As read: 12.0 mm
